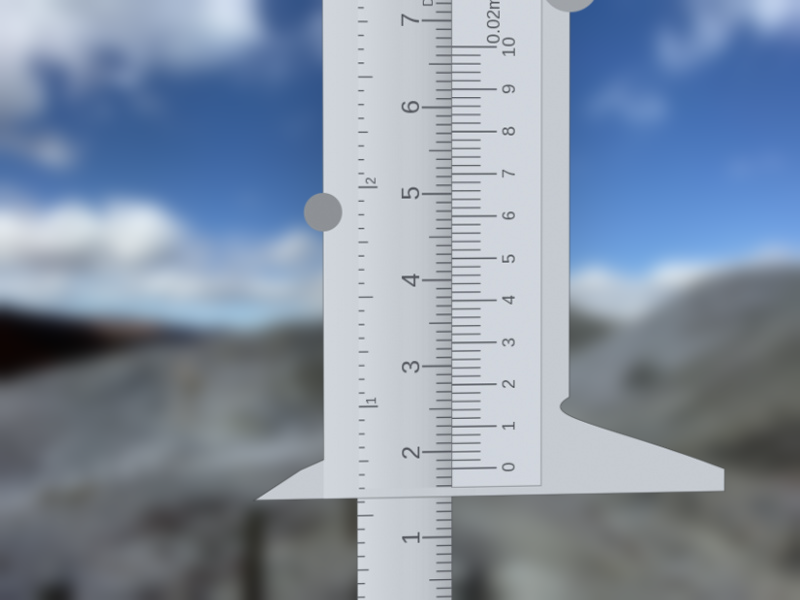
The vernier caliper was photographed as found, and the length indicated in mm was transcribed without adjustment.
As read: 18.0 mm
